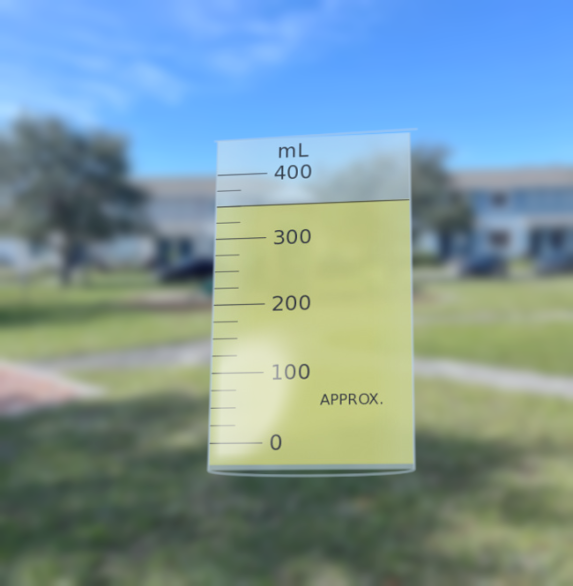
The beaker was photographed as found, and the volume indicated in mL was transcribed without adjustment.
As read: 350 mL
